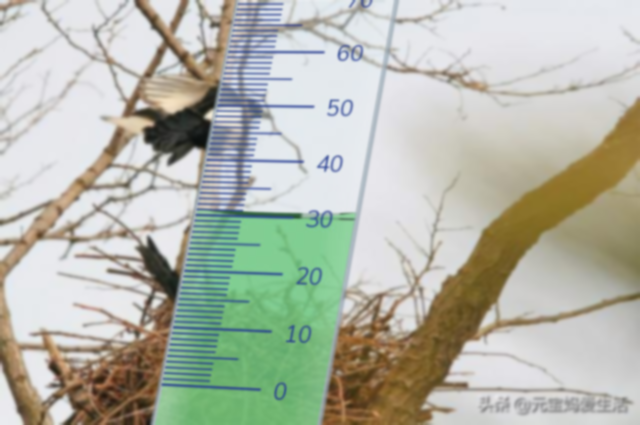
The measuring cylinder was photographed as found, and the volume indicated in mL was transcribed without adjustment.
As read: 30 mL
